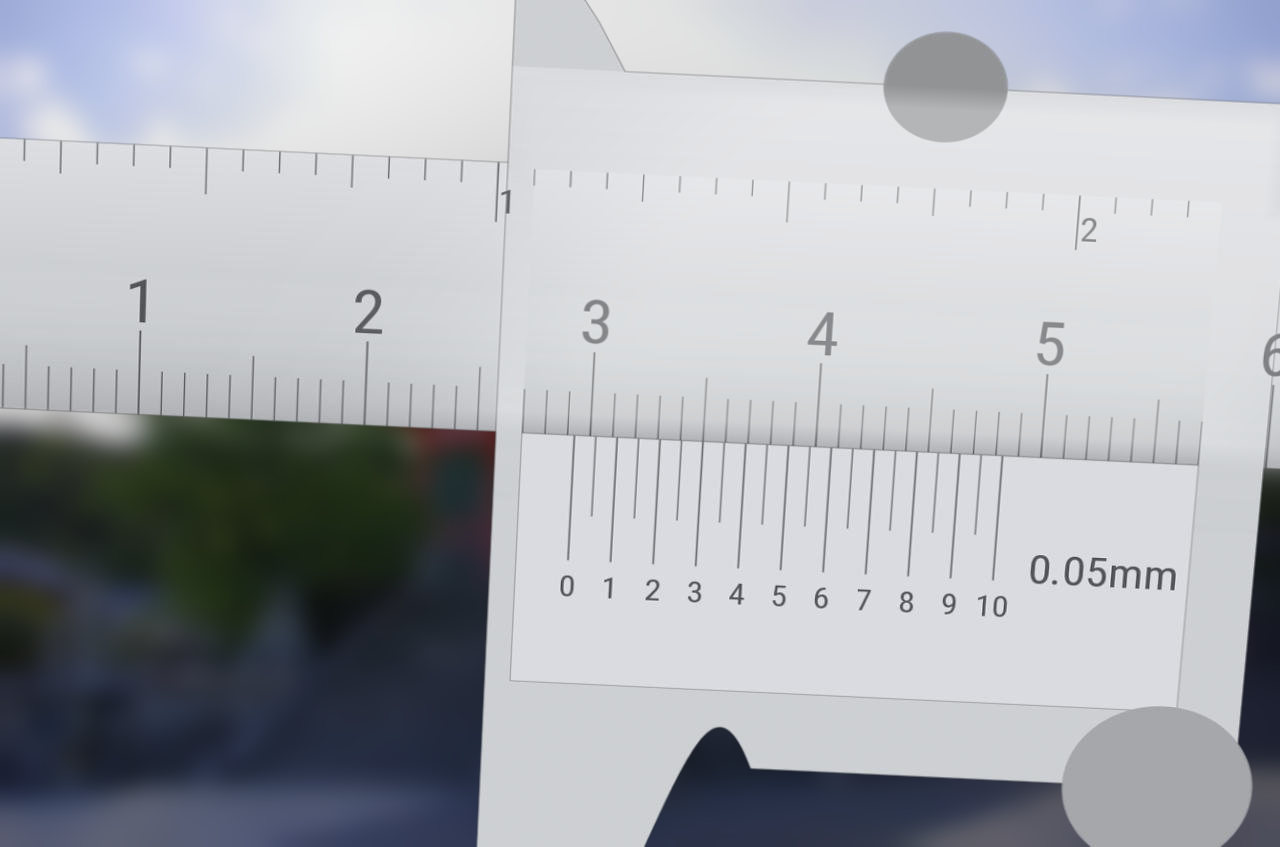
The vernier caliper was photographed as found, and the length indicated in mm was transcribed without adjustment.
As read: 29.3 mm
